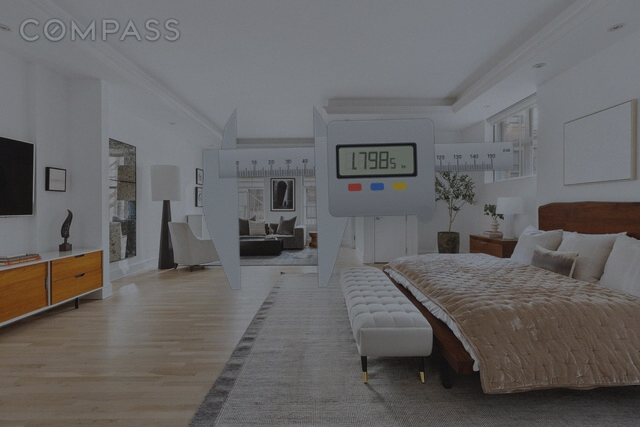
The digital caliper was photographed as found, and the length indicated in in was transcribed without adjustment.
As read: 1.7985 in
